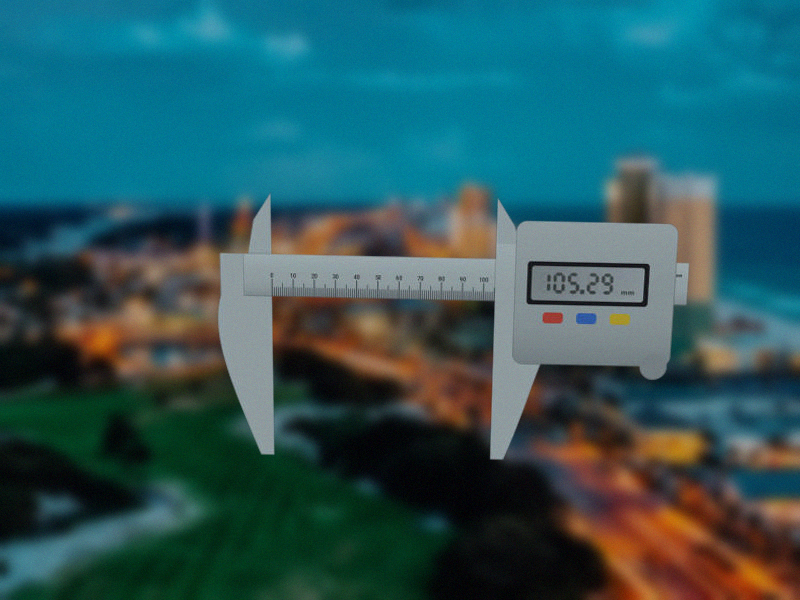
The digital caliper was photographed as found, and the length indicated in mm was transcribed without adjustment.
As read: 105.29 mm
